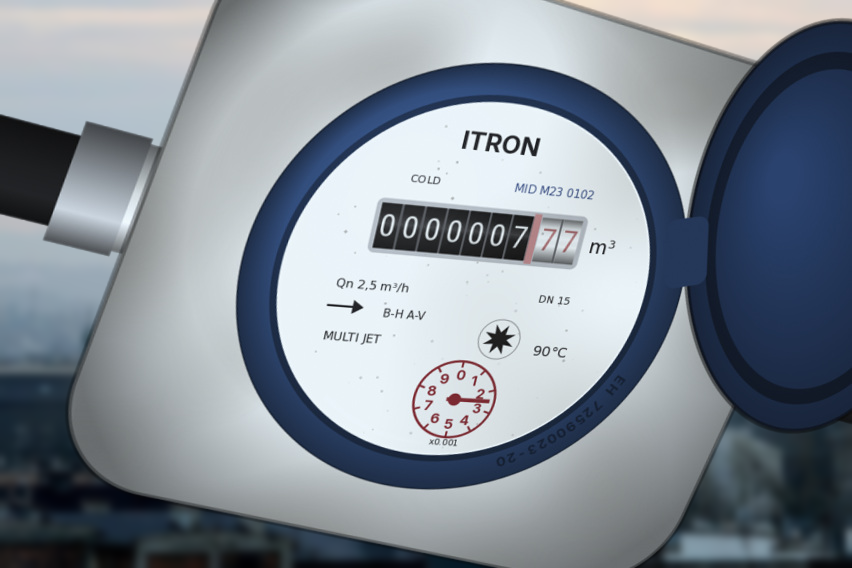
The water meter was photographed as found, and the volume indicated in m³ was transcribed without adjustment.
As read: 7.772 m³
